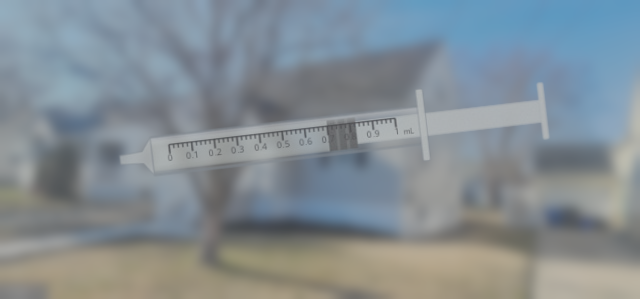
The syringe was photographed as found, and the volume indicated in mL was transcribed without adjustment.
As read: 0.7 mL
